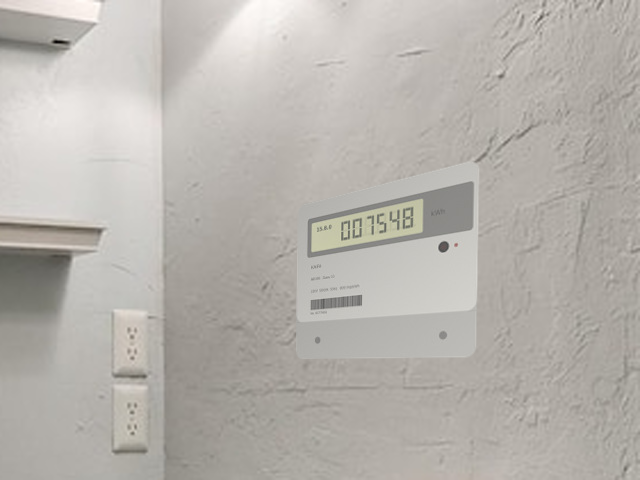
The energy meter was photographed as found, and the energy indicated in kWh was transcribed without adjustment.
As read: 7548 kWh
